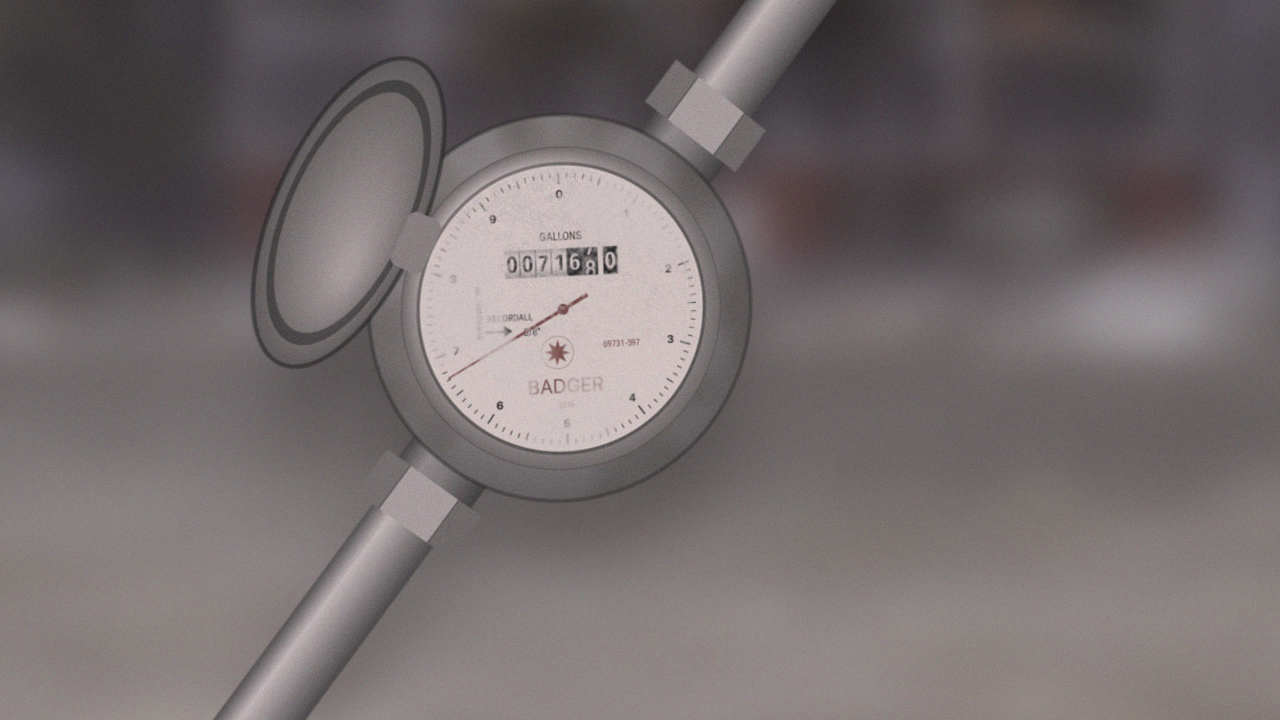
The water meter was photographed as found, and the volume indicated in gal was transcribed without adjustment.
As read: 71676.7 gal
